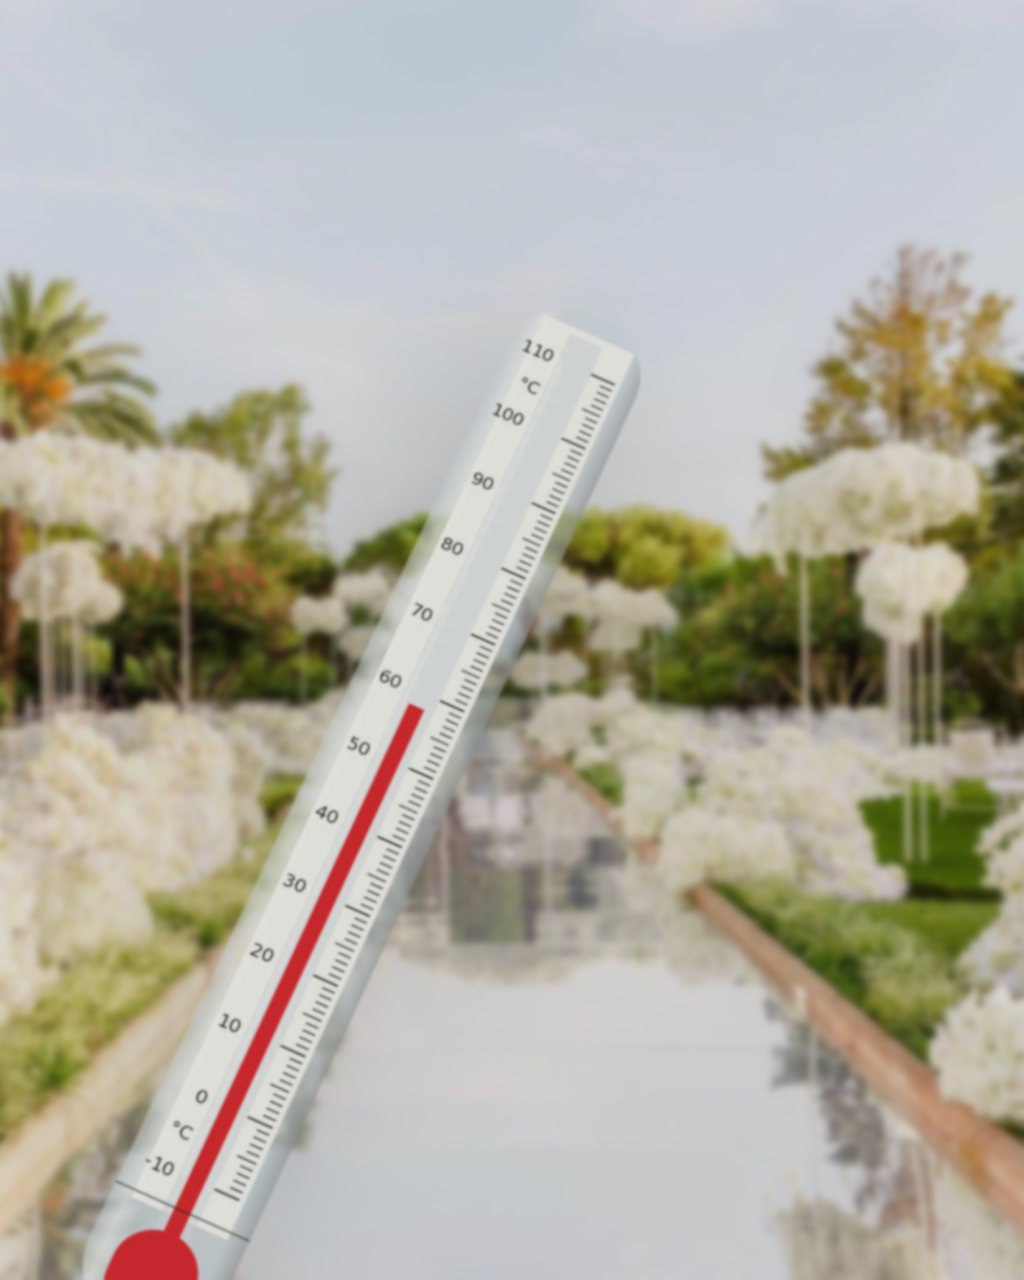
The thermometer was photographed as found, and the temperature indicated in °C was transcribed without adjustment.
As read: 58 °C
